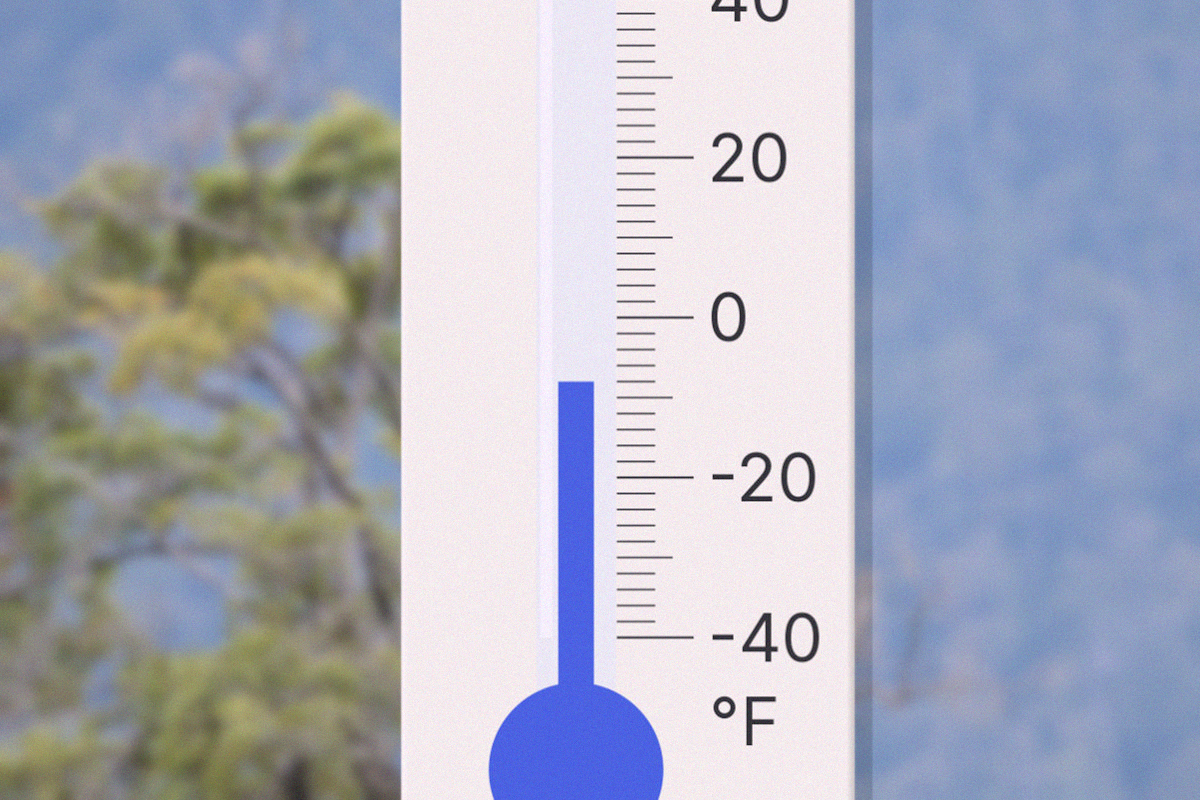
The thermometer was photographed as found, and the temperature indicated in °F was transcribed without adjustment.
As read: -8 °F
